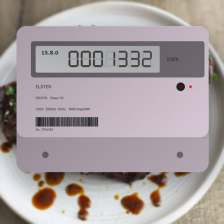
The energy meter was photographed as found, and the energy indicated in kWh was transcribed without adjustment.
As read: 1332 kWh
